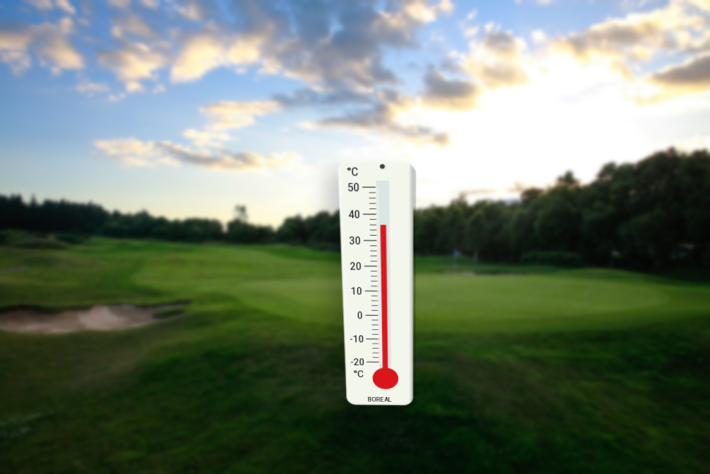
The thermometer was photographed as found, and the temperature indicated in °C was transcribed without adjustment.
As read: 36 °C
